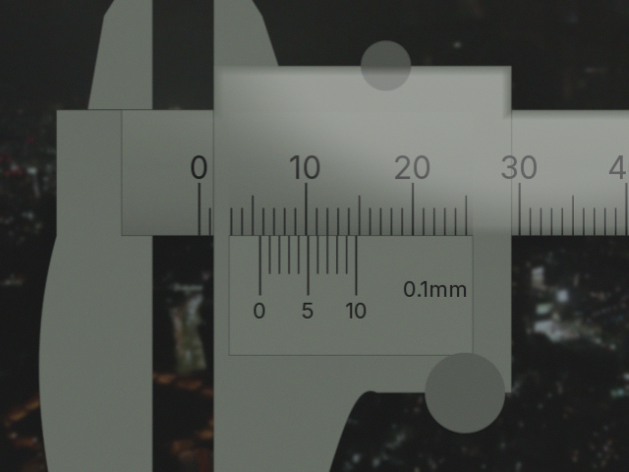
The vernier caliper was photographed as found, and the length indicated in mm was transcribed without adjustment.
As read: 5.7 mm
